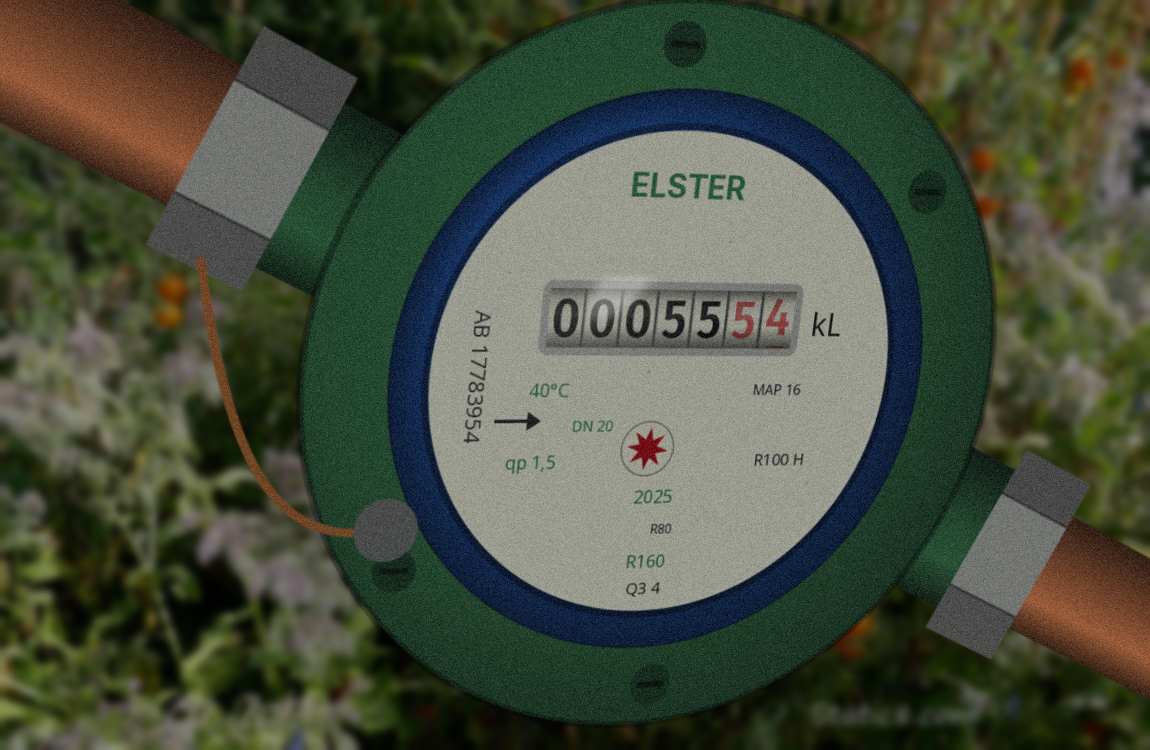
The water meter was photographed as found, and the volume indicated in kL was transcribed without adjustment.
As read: 55.54 kL
